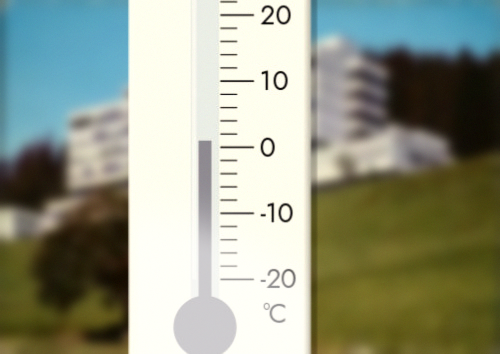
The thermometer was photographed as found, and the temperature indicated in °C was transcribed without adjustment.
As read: 1 °C
